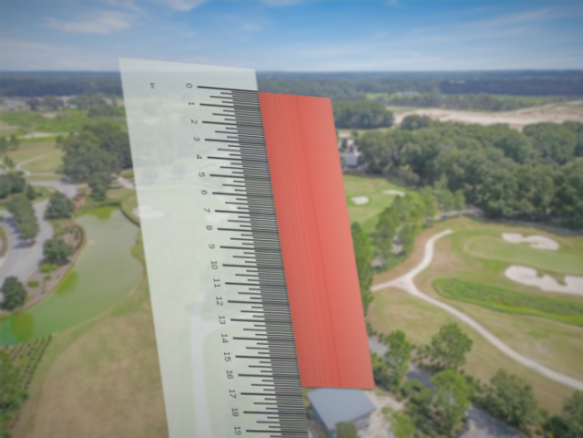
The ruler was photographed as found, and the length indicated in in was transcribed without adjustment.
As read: 16.5 in
